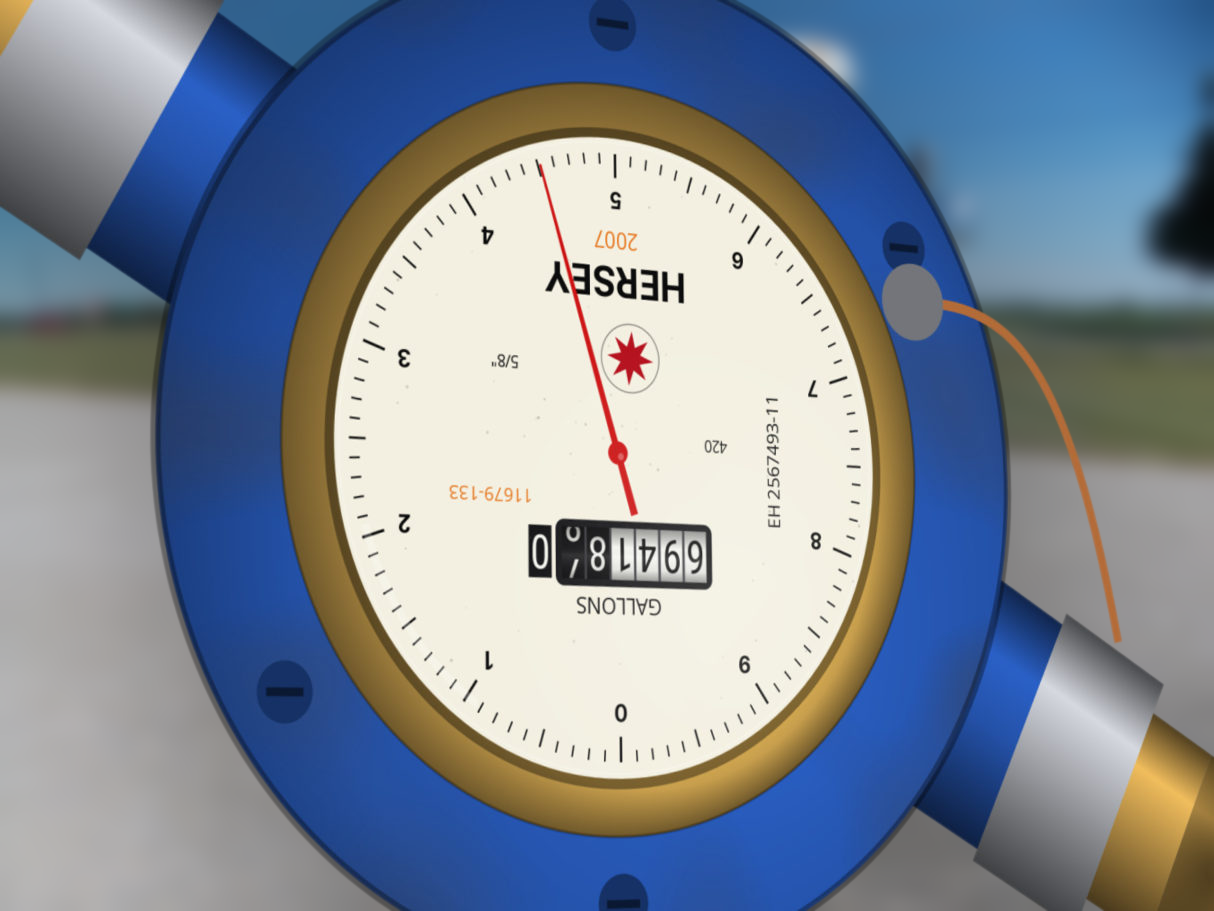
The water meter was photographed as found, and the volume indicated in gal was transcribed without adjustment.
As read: 6941874.5 gal
